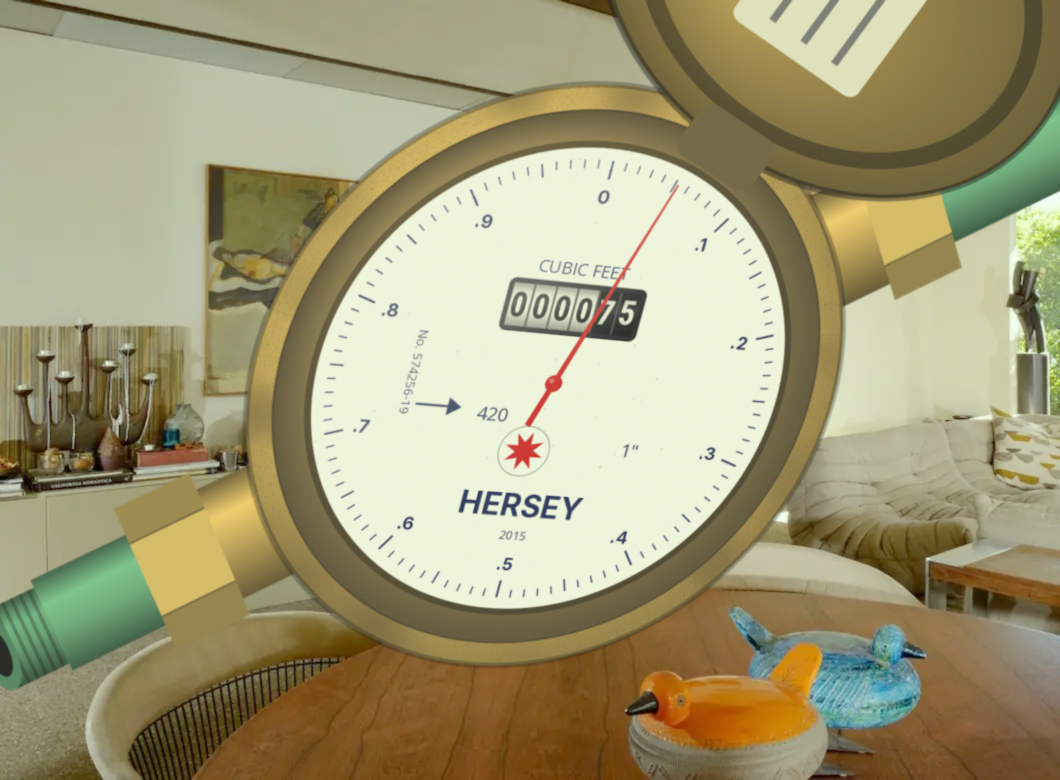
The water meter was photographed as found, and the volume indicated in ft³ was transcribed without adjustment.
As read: 75.05 ft³
